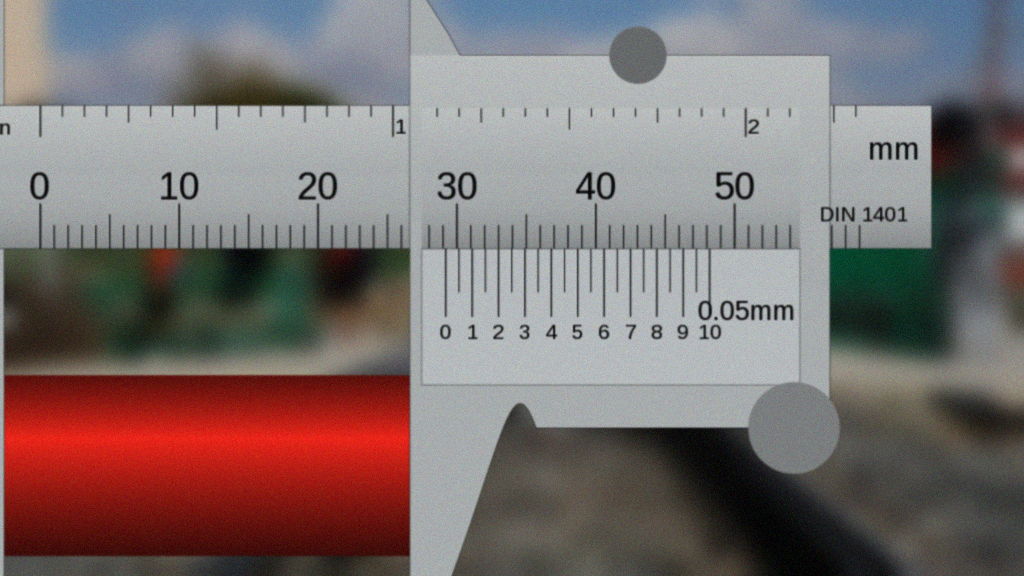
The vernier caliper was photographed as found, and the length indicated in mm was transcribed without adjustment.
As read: 29.2 mm
